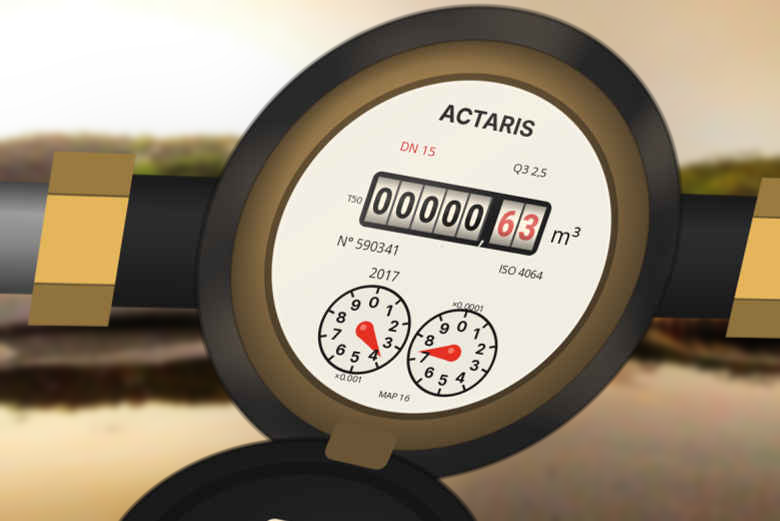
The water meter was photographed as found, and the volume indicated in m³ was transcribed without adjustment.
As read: 0.6337 m³
